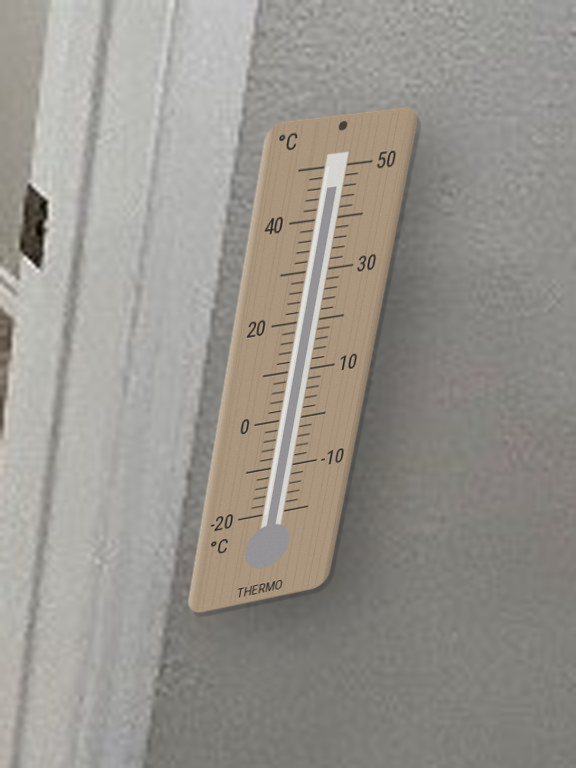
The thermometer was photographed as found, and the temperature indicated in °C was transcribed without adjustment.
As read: 46 °C
